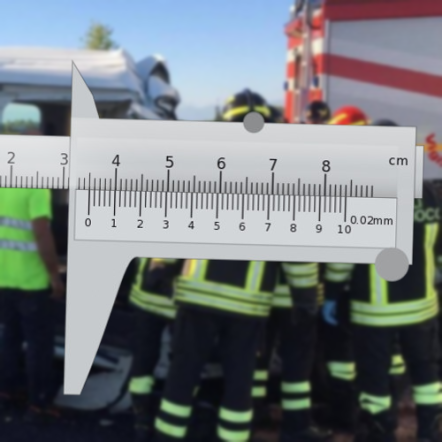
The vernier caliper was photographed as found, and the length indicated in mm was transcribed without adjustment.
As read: 35.0 mm
